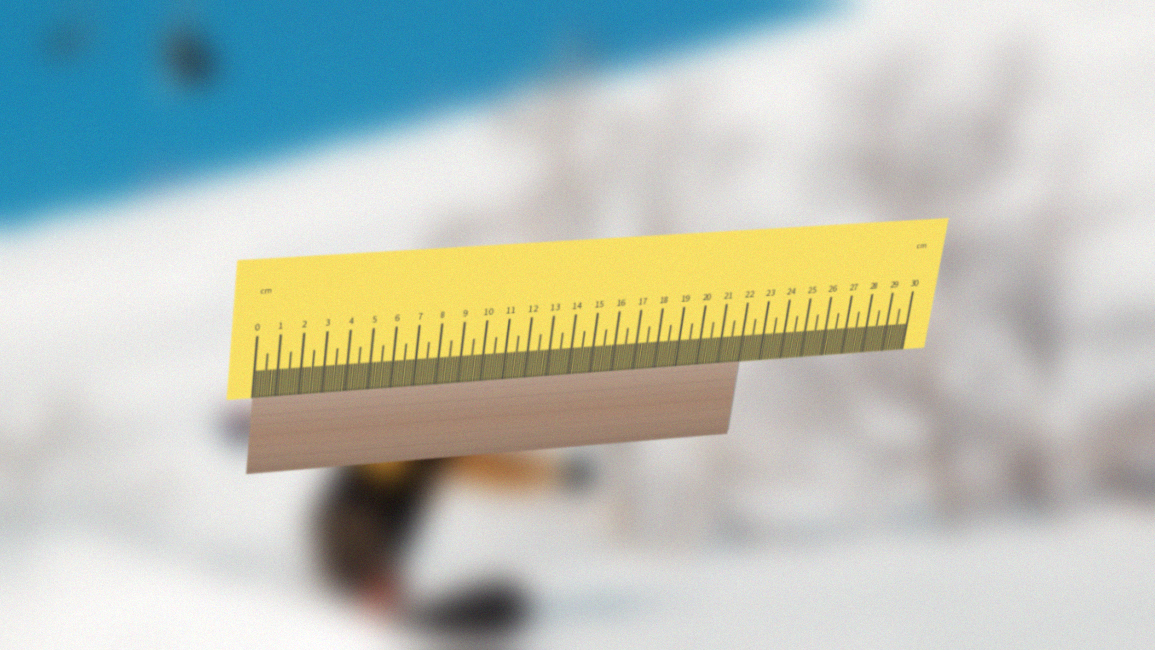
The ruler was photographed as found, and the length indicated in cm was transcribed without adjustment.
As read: 22 cm
